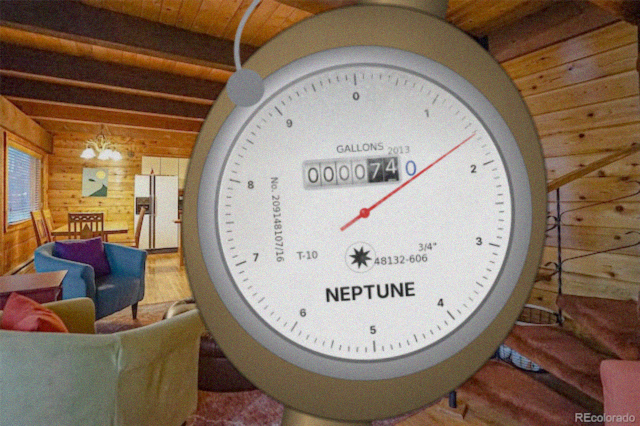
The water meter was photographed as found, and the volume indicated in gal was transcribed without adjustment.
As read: 741.6 gal
